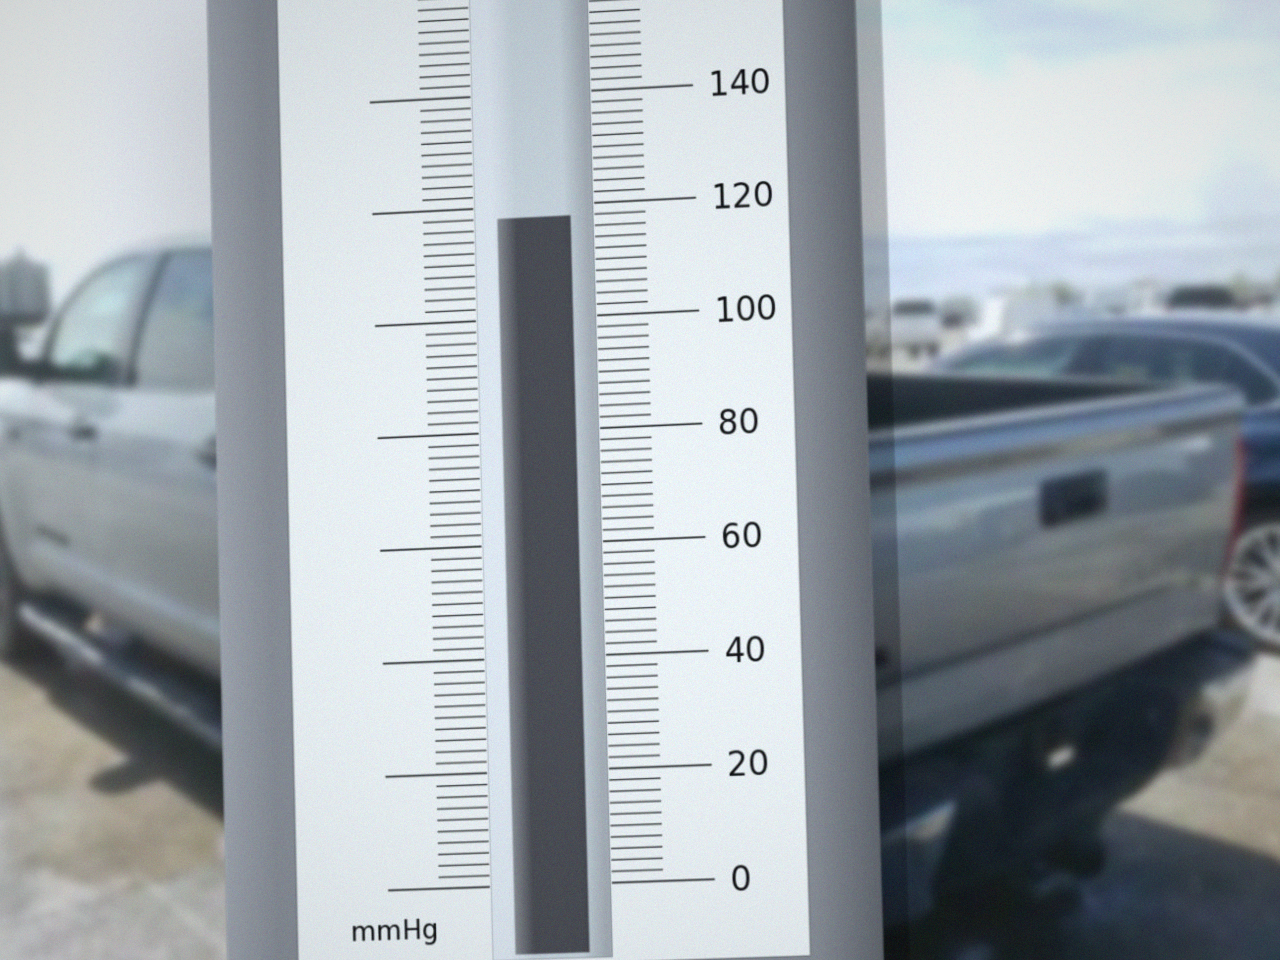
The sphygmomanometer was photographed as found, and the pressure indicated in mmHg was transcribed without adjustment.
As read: 118 mmHg
